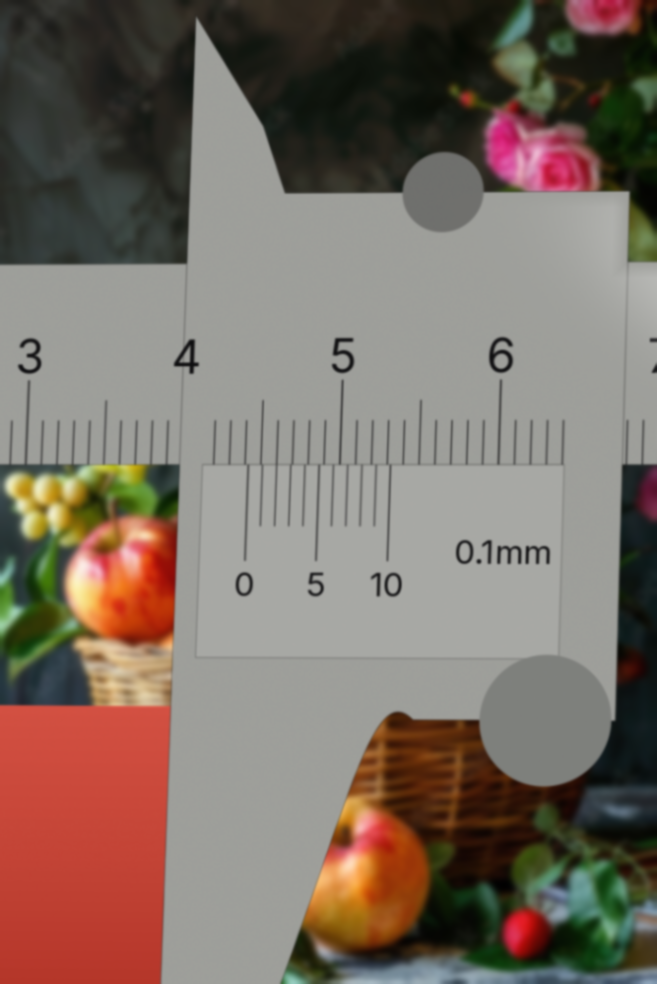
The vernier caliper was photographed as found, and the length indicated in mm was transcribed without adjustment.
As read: 44.2 mm
